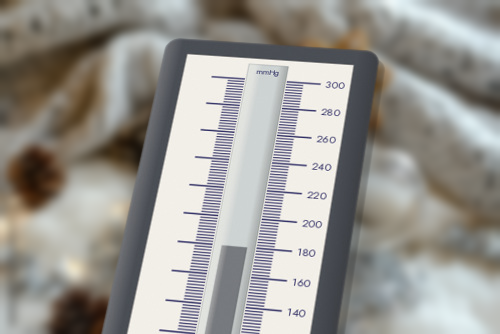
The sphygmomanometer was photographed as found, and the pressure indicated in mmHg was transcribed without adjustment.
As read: 180 mmHg
